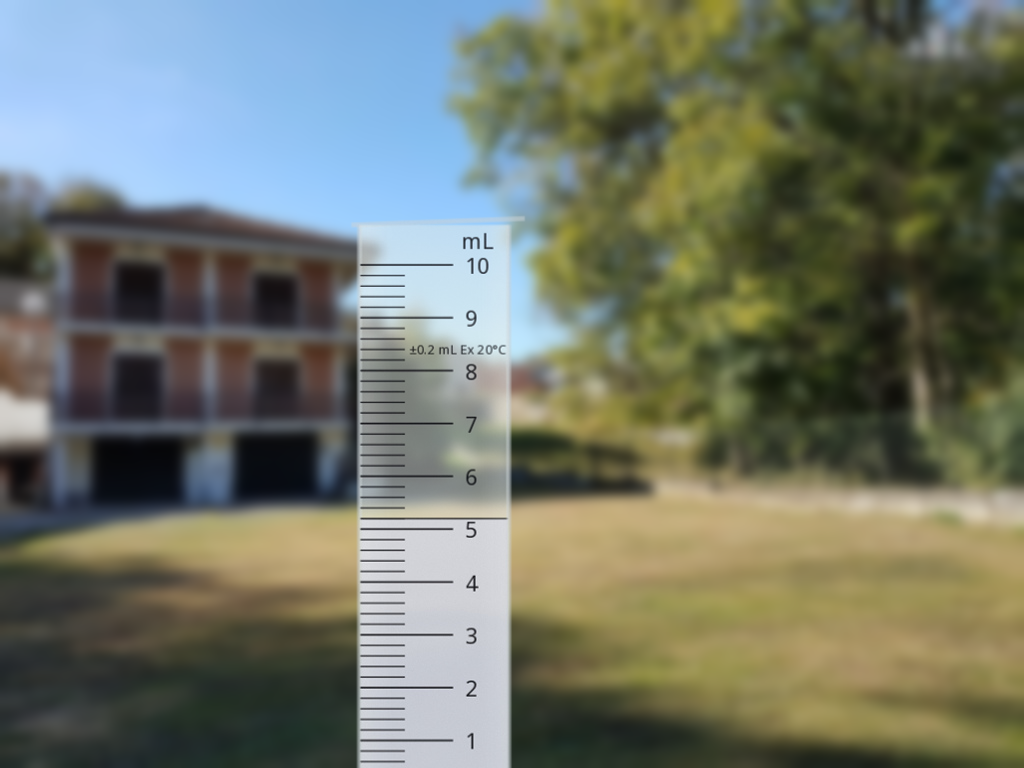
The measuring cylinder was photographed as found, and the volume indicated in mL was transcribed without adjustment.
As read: 5.2 mL
